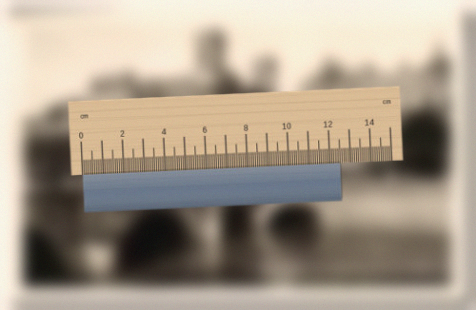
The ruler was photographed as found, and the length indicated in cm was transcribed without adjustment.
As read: 12.5 cm
